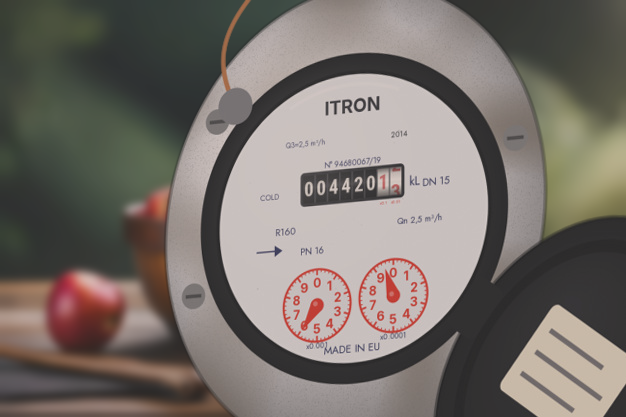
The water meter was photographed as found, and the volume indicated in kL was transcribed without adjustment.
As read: 4420.1259 kL
